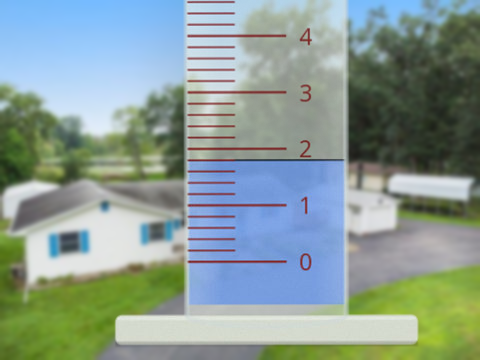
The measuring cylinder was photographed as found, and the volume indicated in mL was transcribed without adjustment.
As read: 1.8 mL
